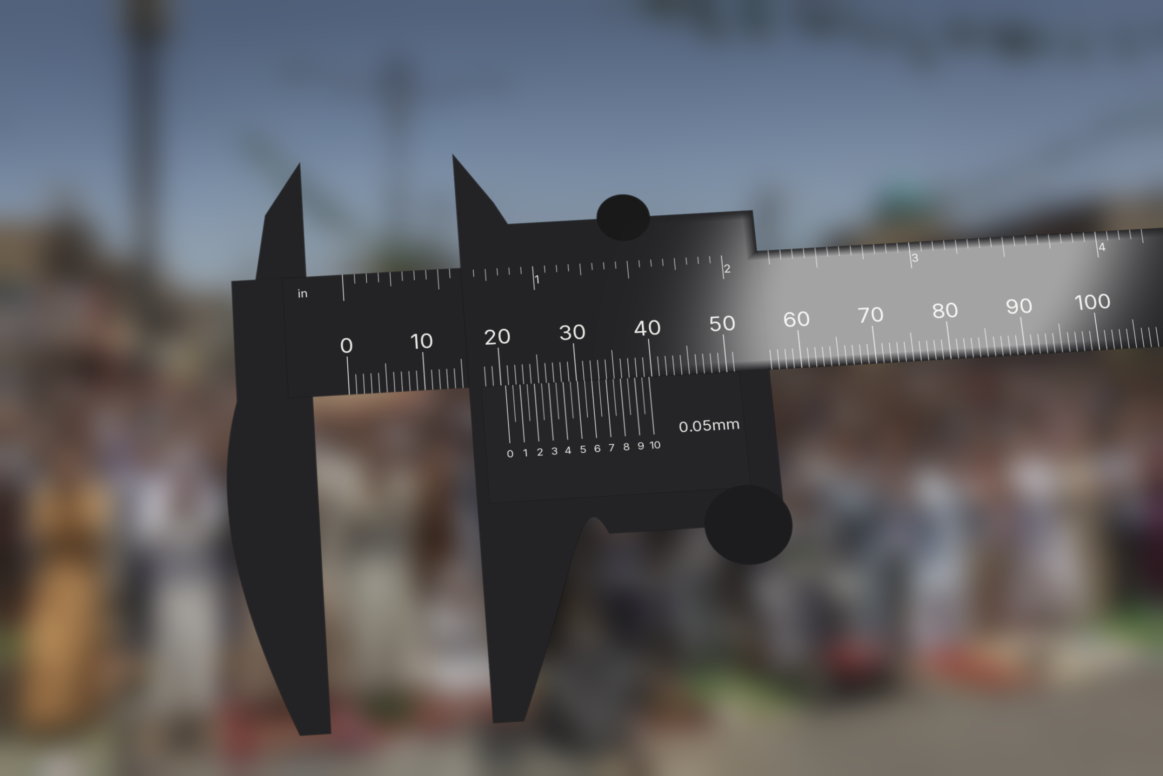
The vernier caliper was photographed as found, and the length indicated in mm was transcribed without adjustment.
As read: 20.6 mm
